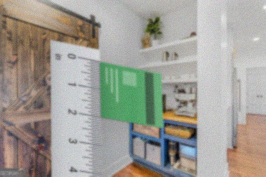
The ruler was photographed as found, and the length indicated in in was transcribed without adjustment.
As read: 2 in
